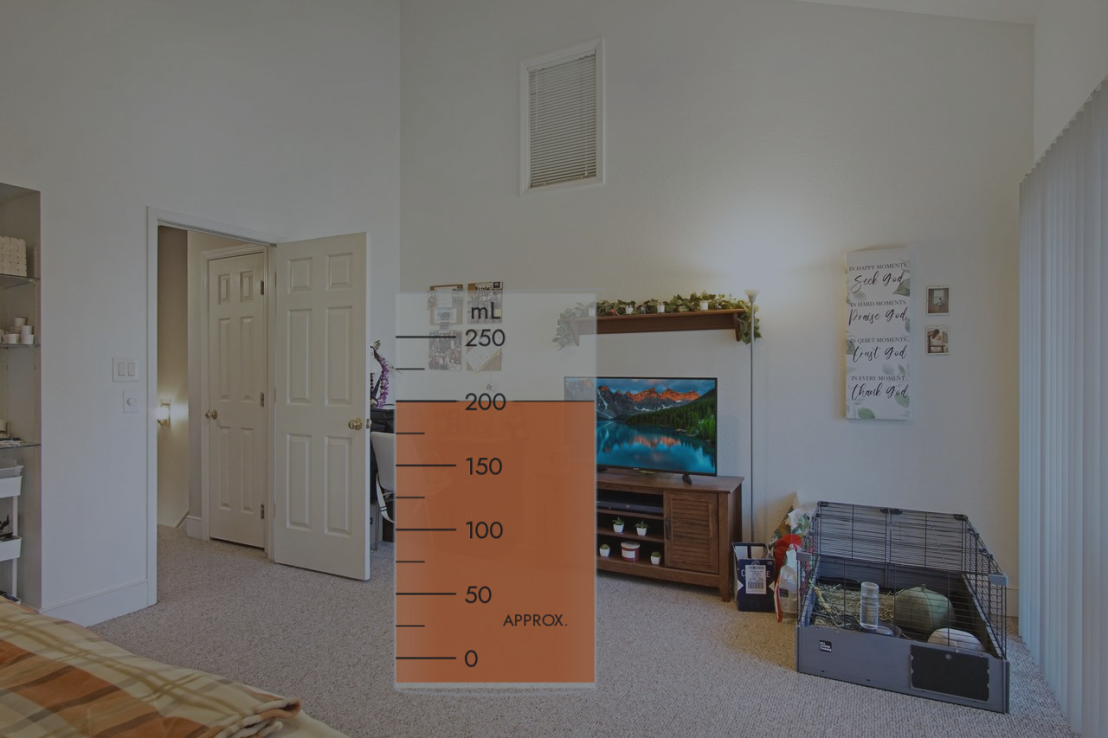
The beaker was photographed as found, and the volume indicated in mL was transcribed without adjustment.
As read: 200 mL
